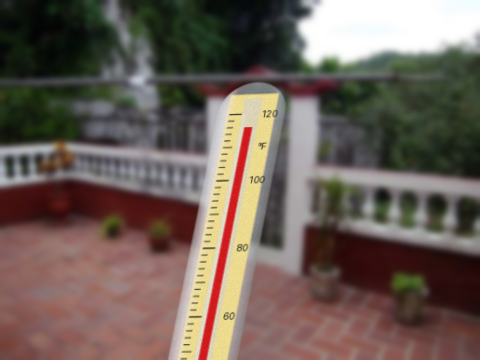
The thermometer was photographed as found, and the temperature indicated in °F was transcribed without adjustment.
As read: 116 °F
